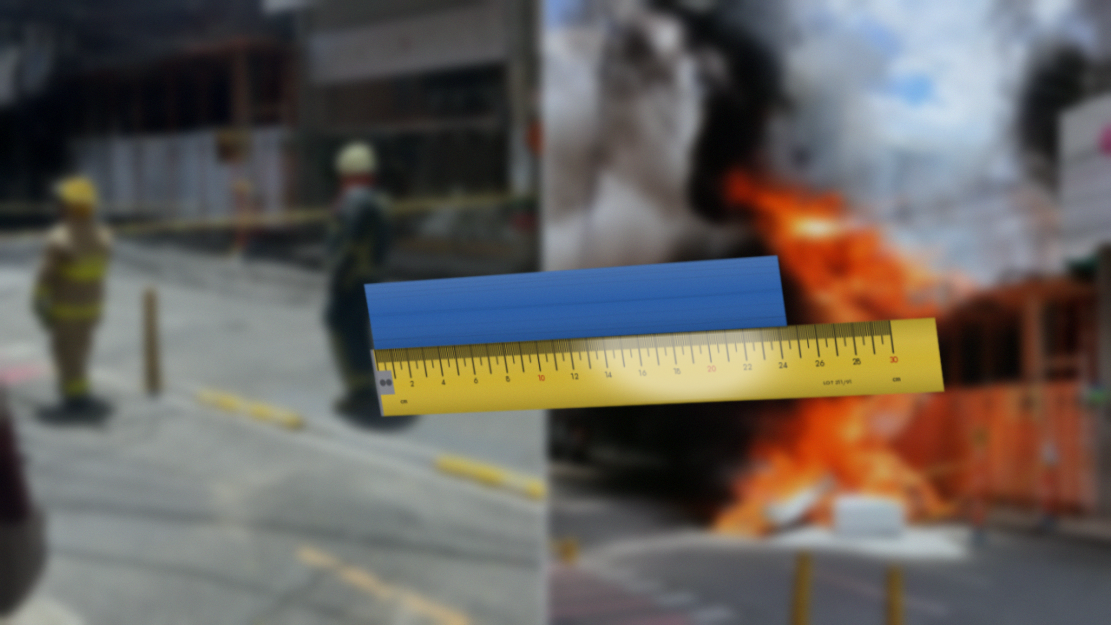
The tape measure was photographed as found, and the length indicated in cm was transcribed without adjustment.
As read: 24.5 cm
